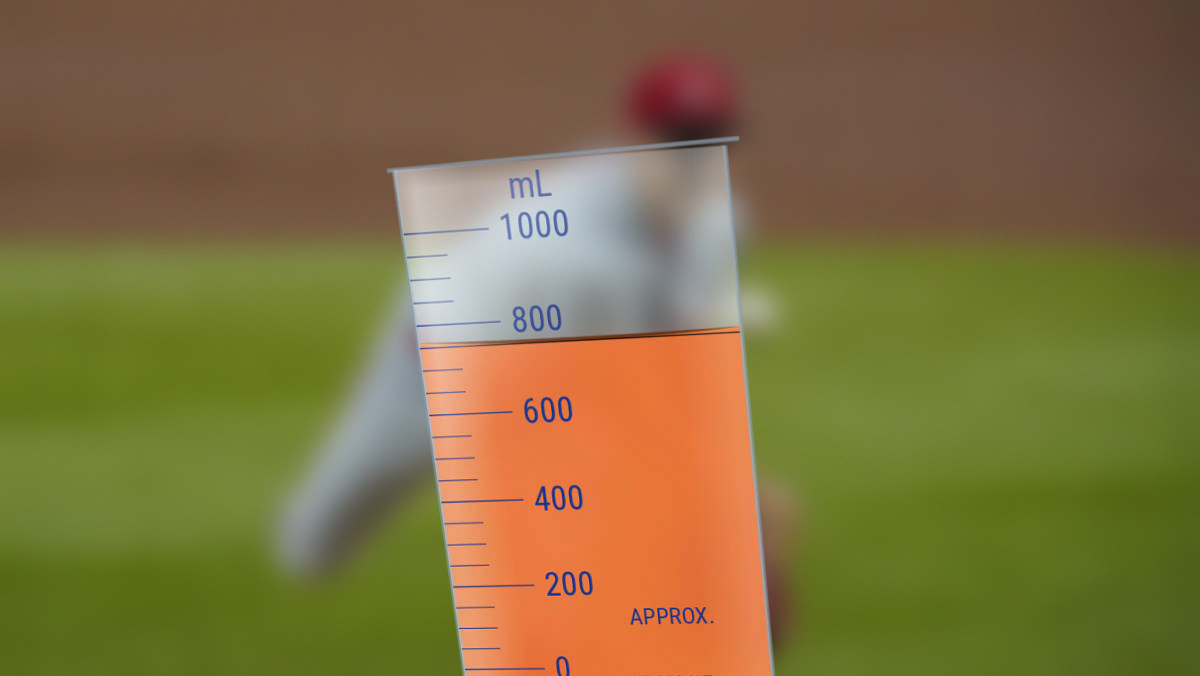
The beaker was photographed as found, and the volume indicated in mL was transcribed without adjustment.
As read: 750 mL
